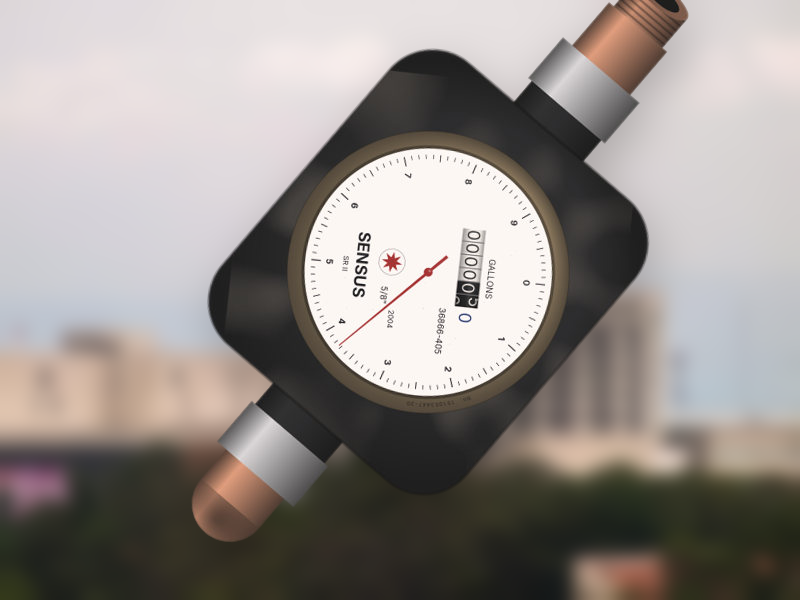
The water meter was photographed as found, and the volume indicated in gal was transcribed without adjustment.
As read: 53.7 gal
